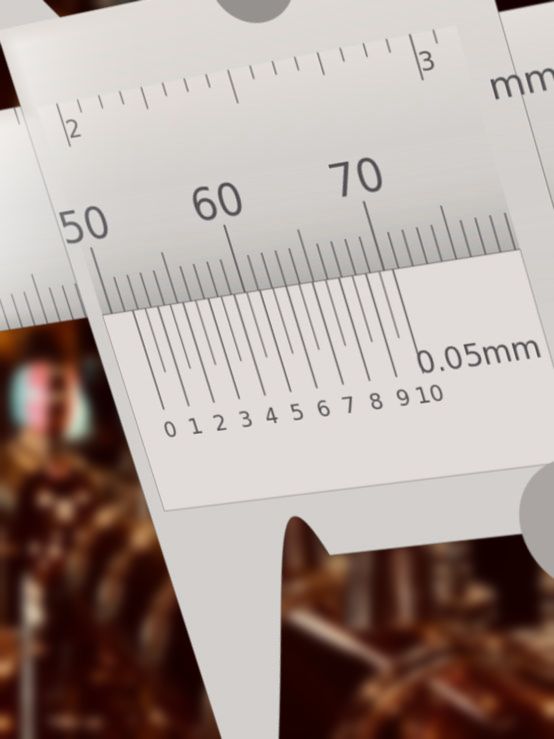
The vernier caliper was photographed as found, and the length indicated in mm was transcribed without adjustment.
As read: 51.6 mm
